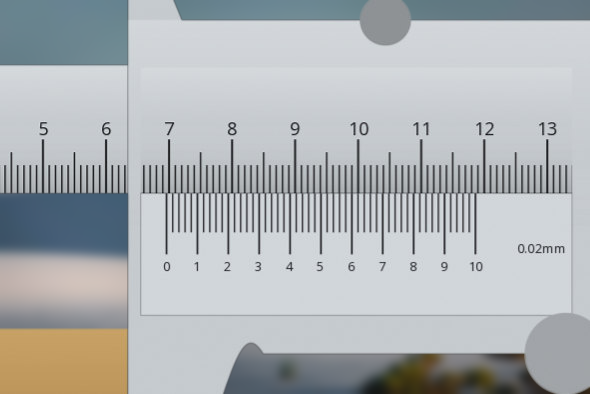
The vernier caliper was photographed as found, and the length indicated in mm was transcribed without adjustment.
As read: 69.6 mm
